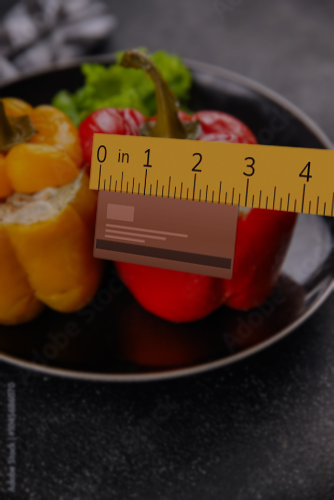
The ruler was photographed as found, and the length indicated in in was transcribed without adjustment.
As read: 2.875 in
